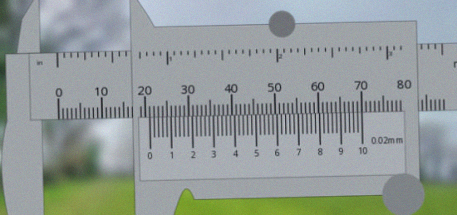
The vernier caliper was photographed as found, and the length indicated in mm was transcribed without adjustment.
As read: 21.0 mm
